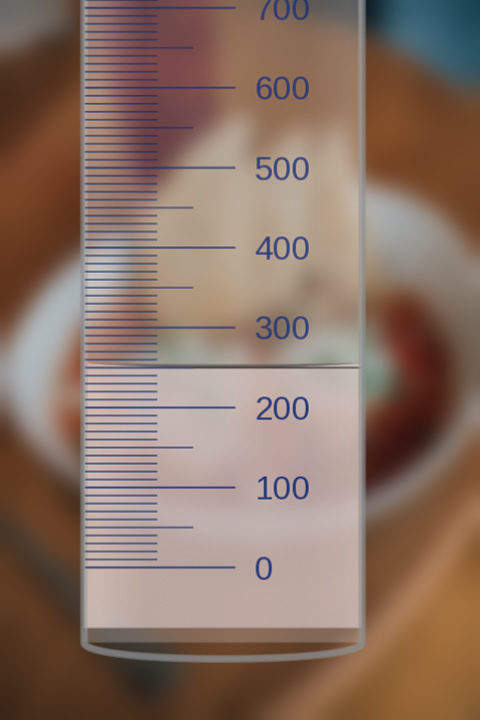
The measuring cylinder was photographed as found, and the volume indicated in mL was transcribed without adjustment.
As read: 250 mL
